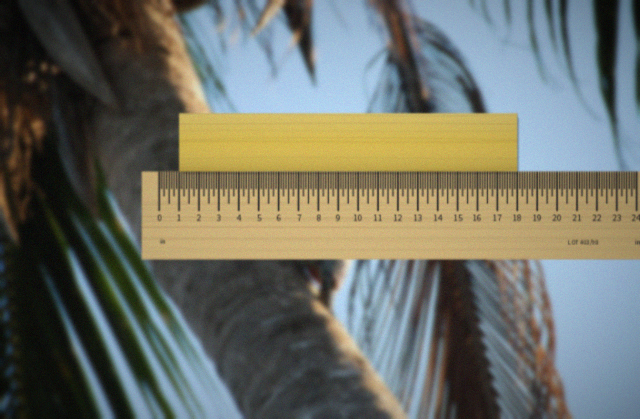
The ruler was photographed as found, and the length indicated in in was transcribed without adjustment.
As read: 17 in
